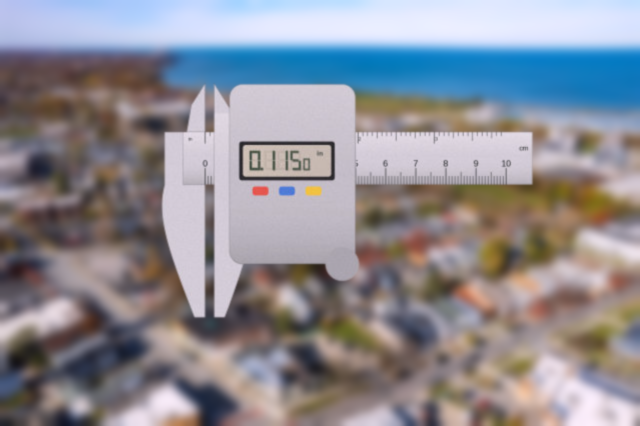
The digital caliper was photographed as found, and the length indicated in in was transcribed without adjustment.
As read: 0.1150 in
